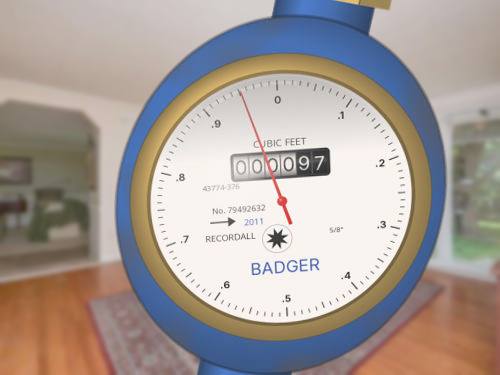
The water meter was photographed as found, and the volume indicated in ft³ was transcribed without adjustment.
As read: 96.95 ft³
